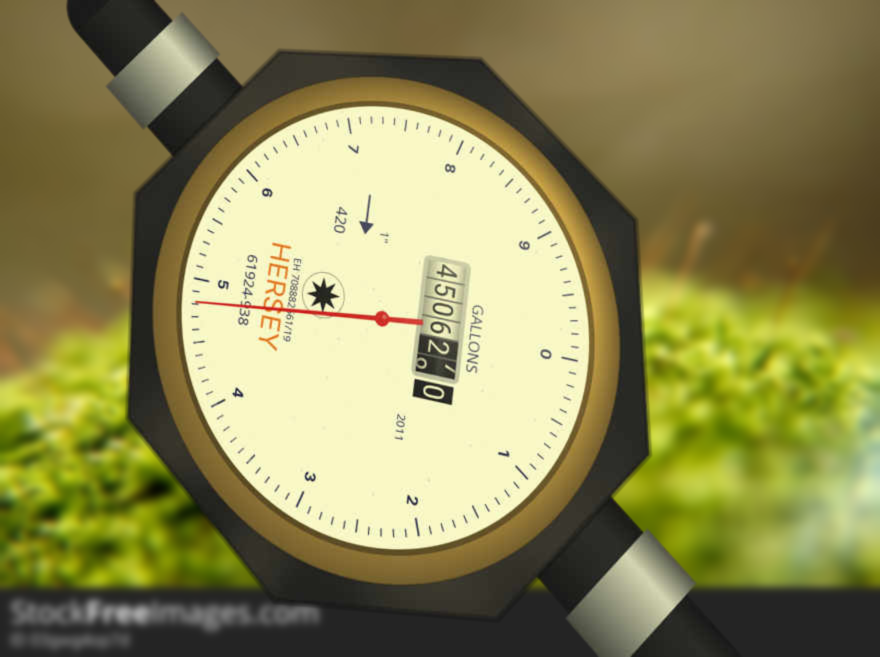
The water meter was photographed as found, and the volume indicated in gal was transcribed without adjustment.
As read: 4506274.8 gal
